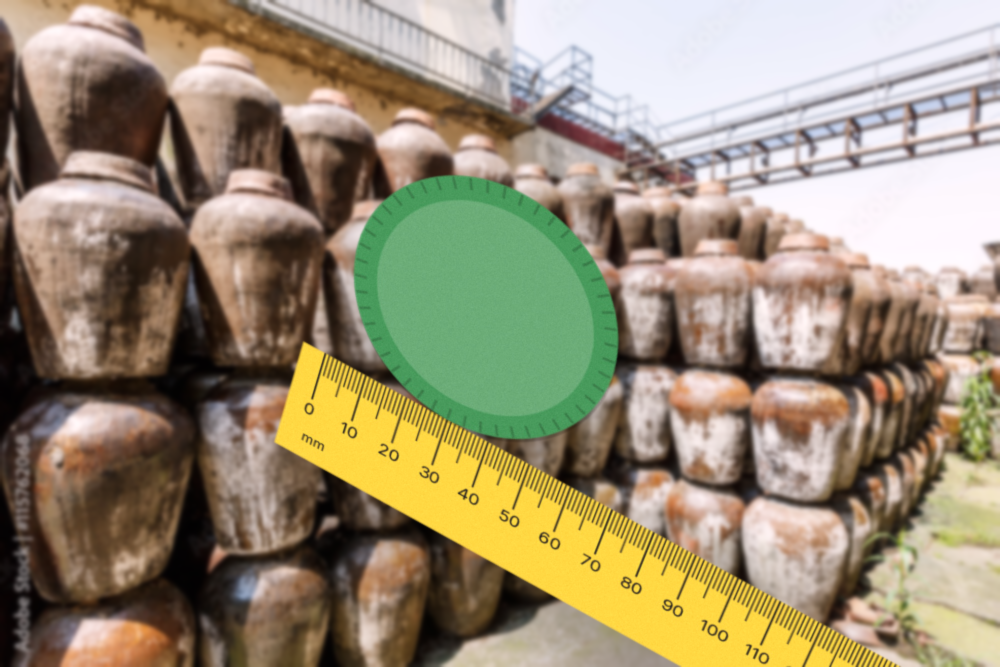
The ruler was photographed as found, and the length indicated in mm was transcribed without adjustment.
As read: 60 mm
